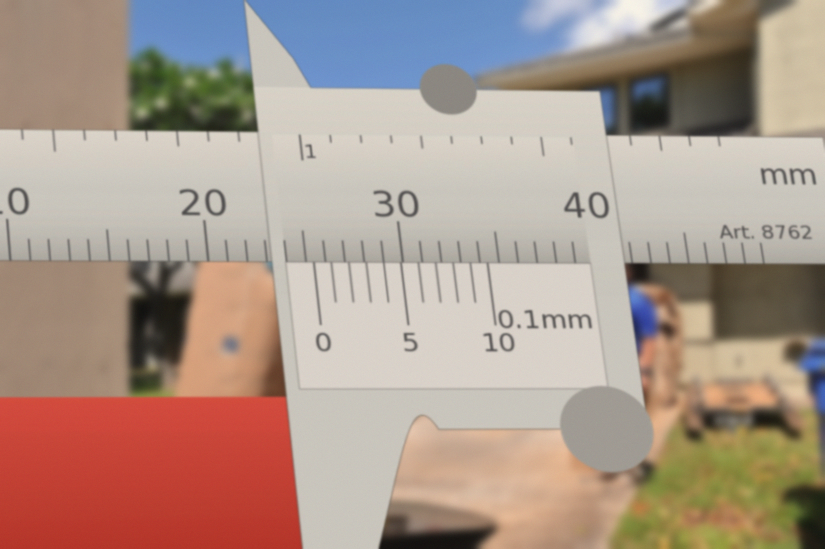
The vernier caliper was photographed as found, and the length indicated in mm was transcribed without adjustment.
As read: 25.4 mm
